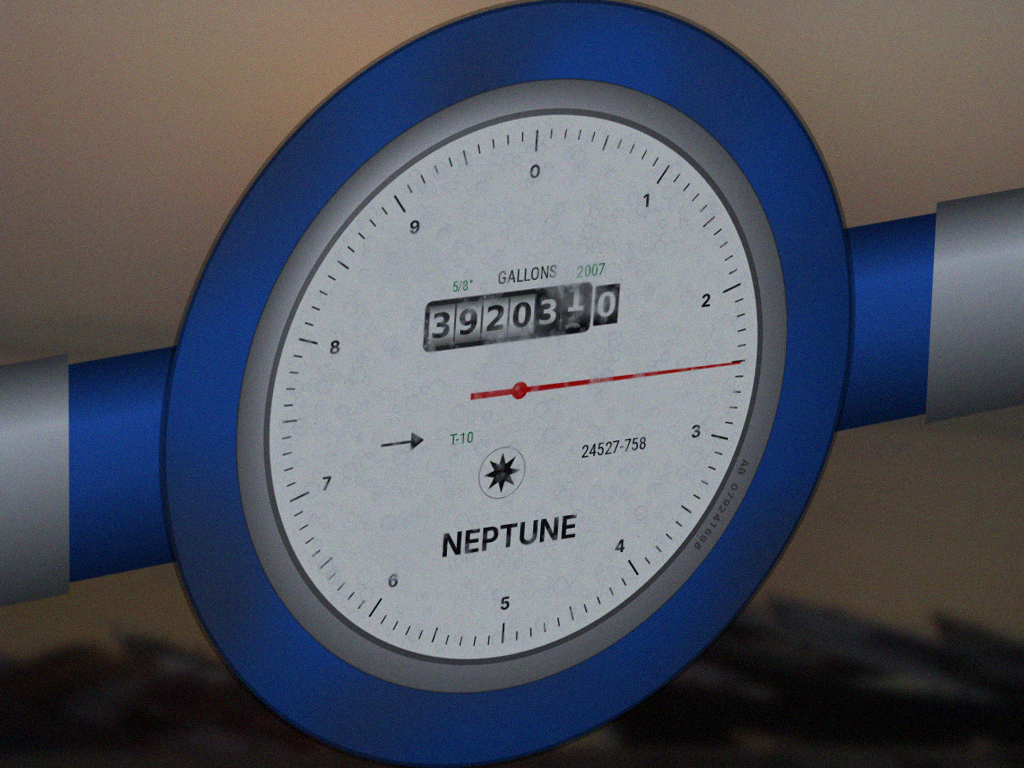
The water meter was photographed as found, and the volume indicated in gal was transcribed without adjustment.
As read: 3920312.5 gal
